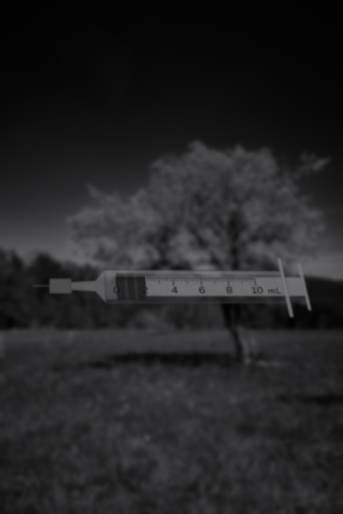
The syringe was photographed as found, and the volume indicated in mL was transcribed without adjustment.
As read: 0 mL
